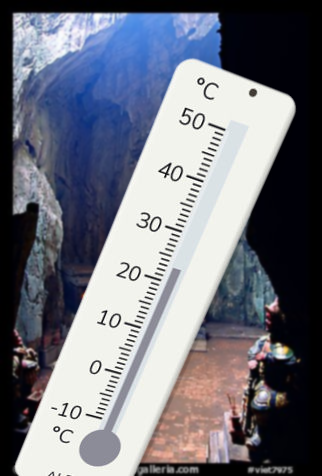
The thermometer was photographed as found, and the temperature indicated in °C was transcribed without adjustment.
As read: 23 °C
